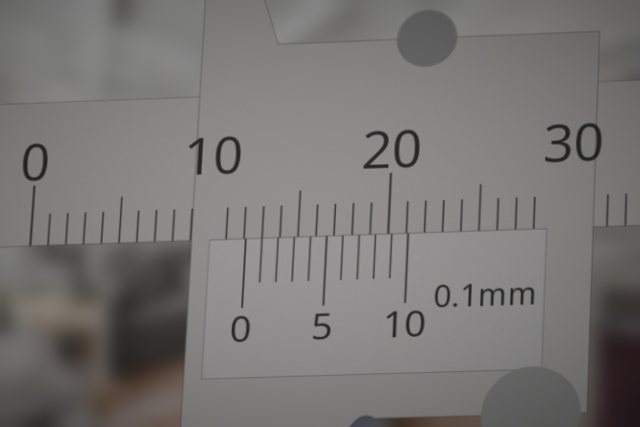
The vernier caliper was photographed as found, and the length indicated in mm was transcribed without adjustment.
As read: 12.1 mm
